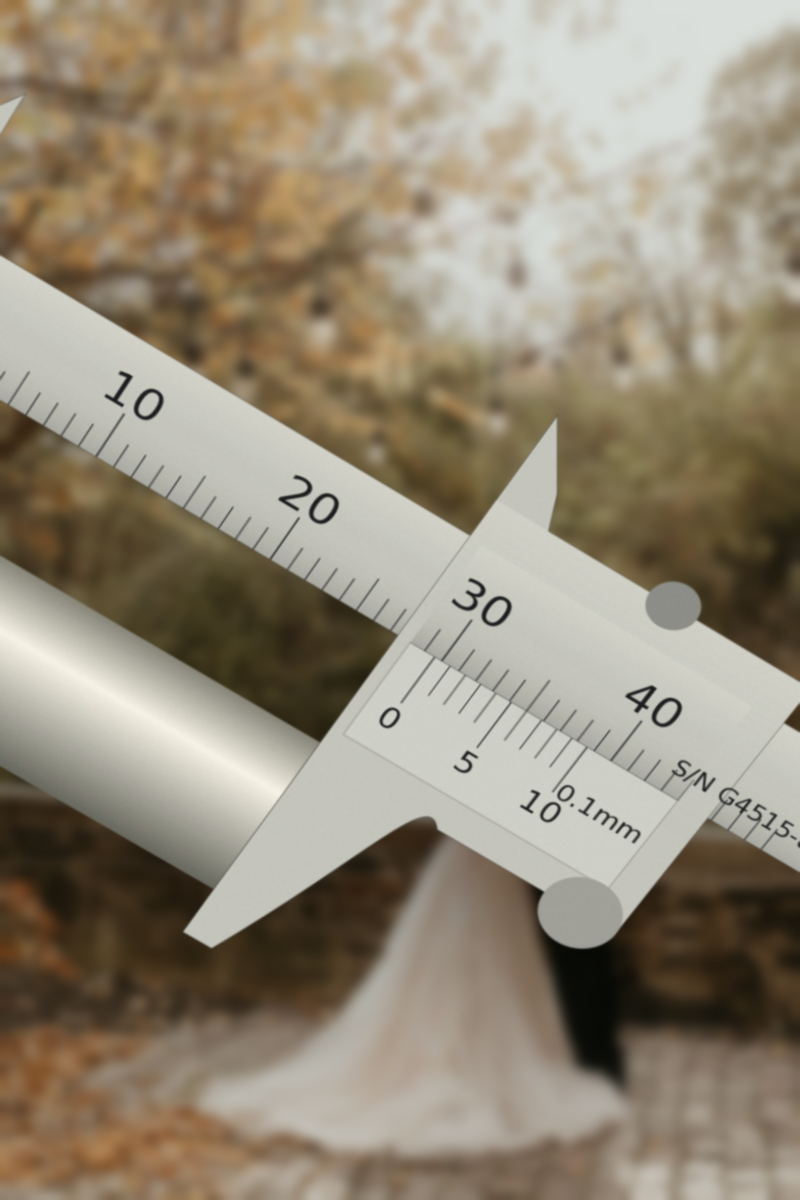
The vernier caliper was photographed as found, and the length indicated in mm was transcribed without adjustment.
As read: 29.6 mm
